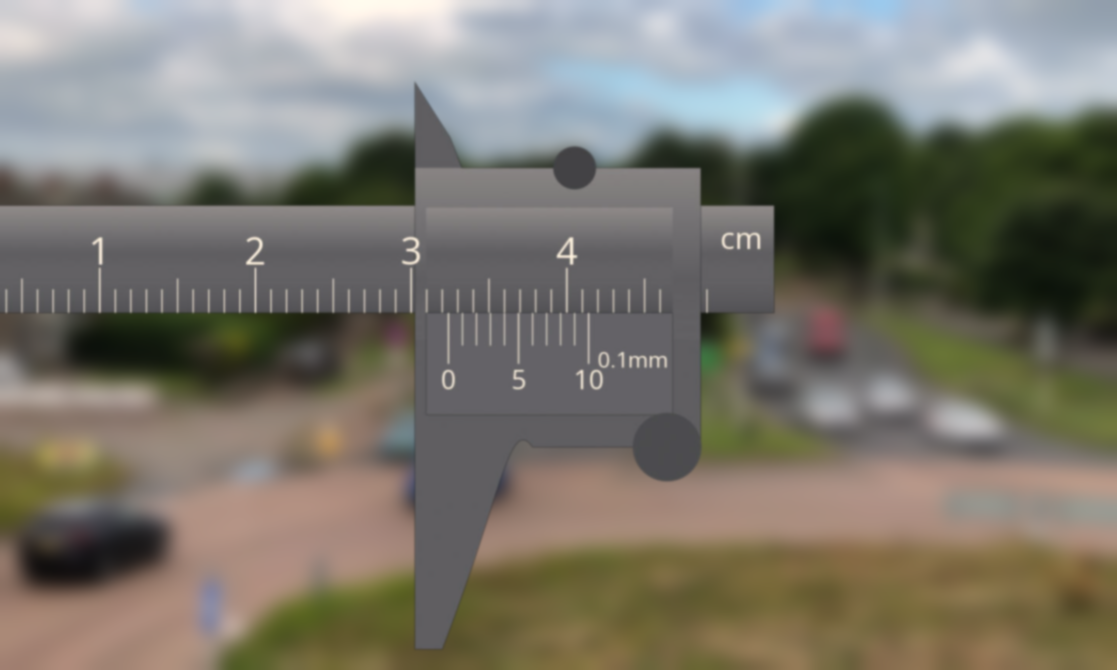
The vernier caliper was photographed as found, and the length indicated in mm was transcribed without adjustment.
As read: 32.4 mm
